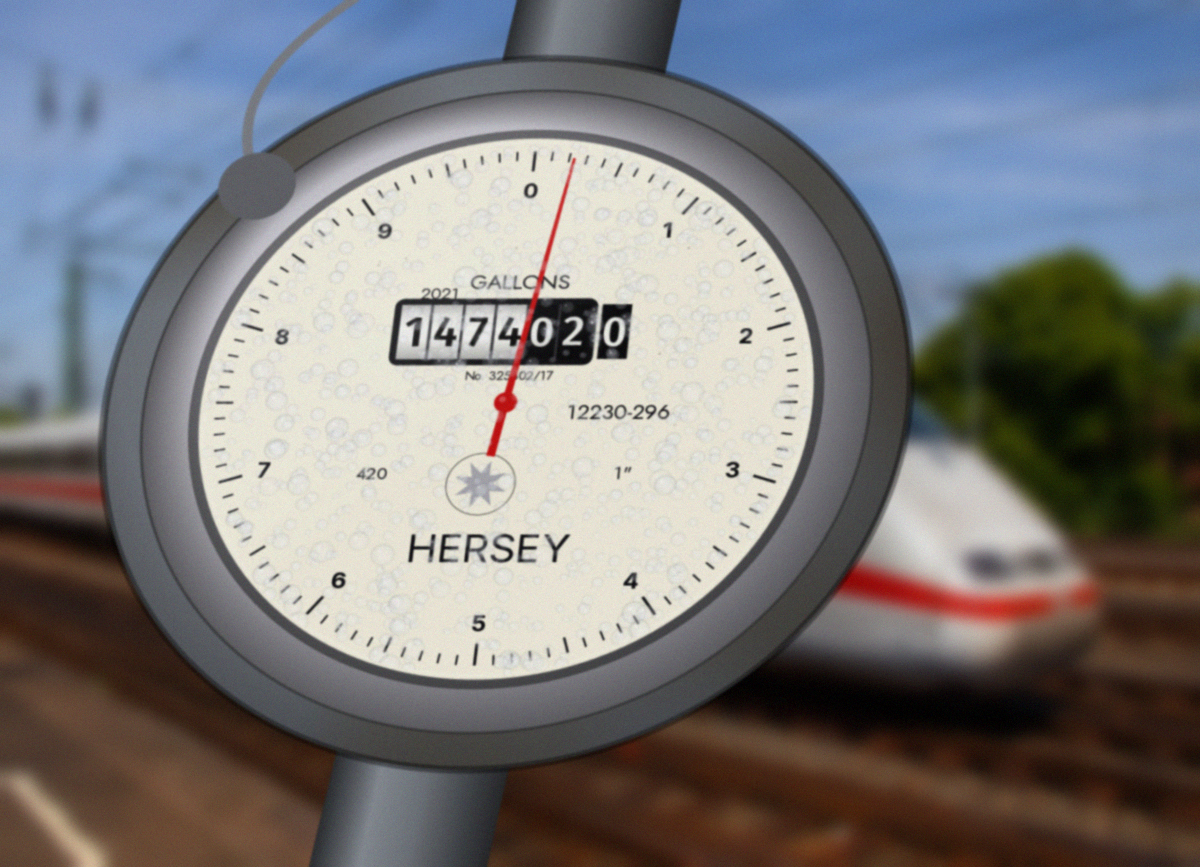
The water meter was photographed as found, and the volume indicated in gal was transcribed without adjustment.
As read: 1474020.2 gal
